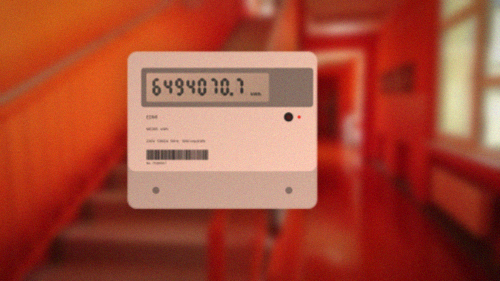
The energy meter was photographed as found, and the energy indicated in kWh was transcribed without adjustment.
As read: 6494070.7 kWh
